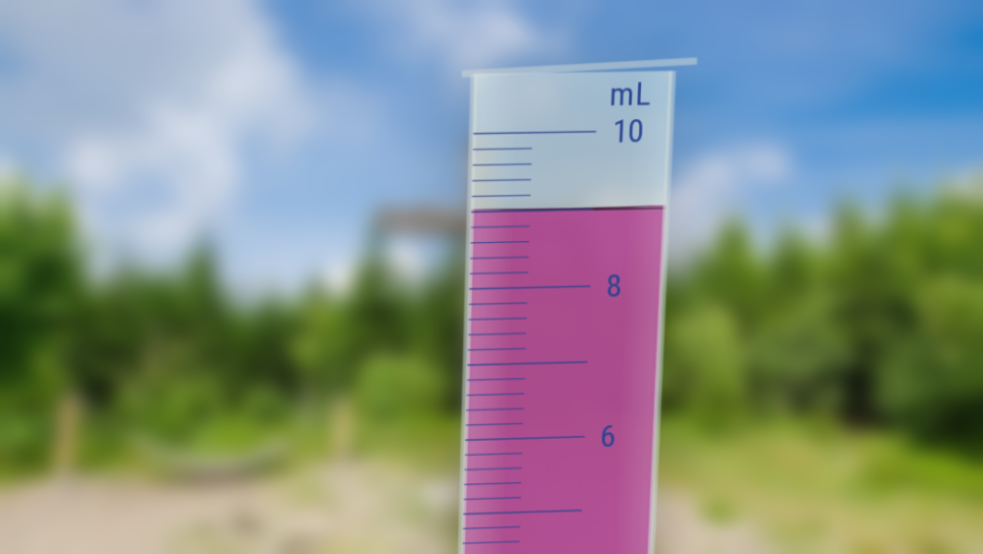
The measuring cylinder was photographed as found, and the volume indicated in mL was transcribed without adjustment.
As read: 9 mL
